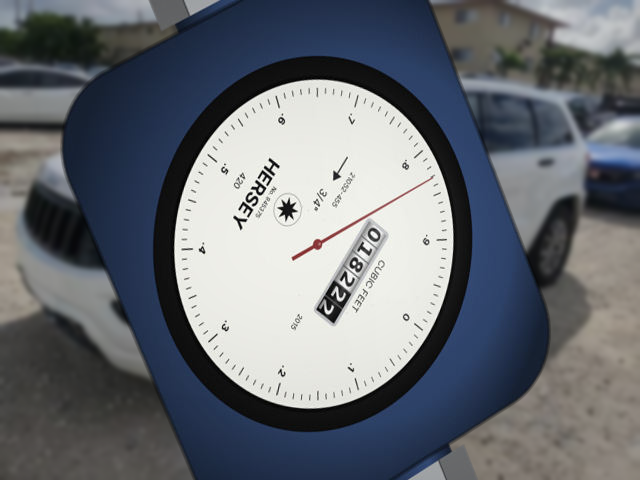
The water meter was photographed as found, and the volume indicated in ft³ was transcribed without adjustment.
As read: 18221.83 ft³
